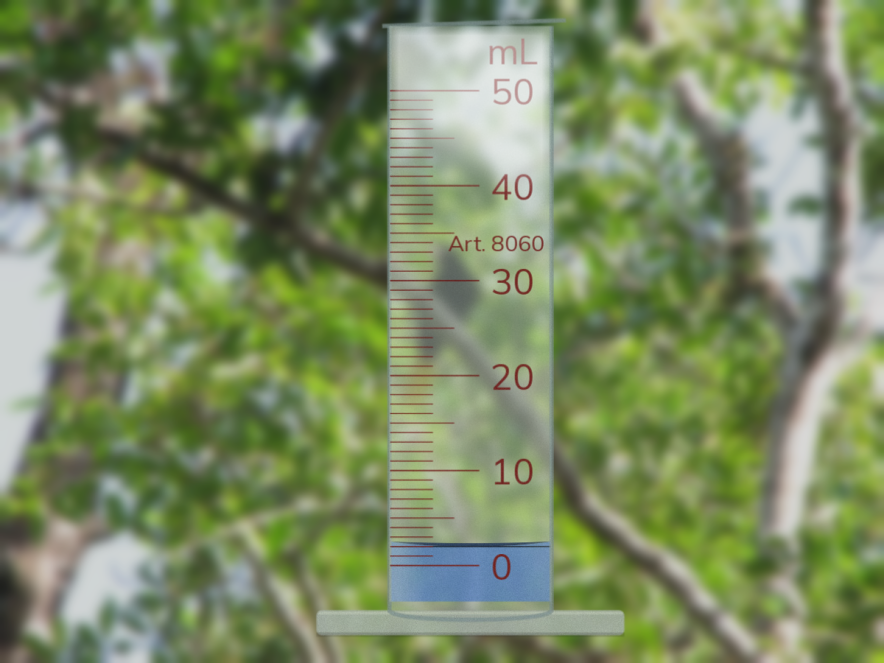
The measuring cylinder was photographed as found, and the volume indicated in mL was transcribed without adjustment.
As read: 2 mL
